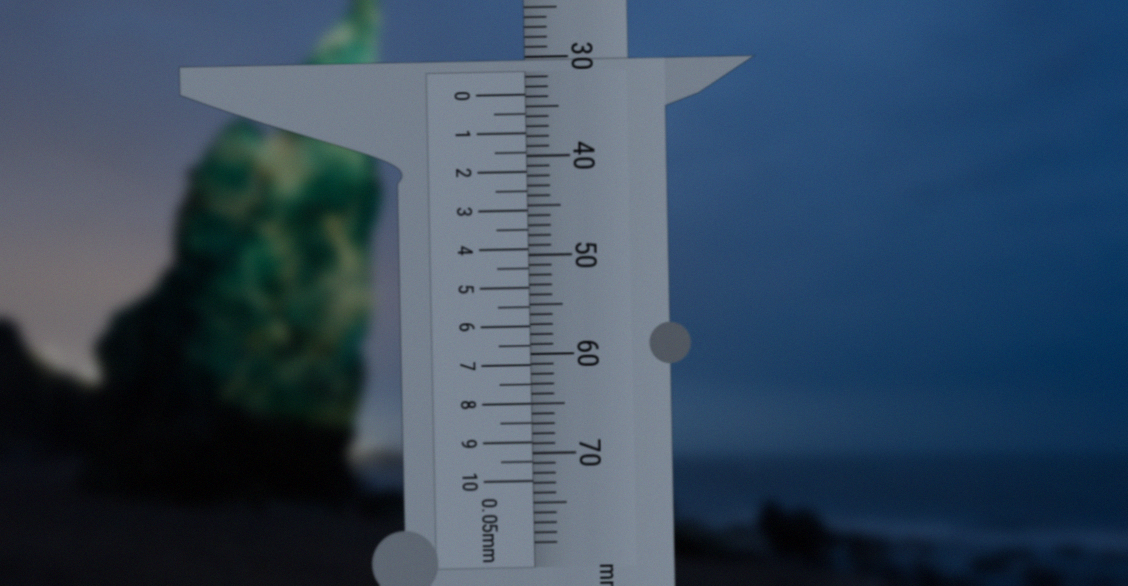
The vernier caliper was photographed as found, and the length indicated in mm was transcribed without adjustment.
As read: 33.8 mm
